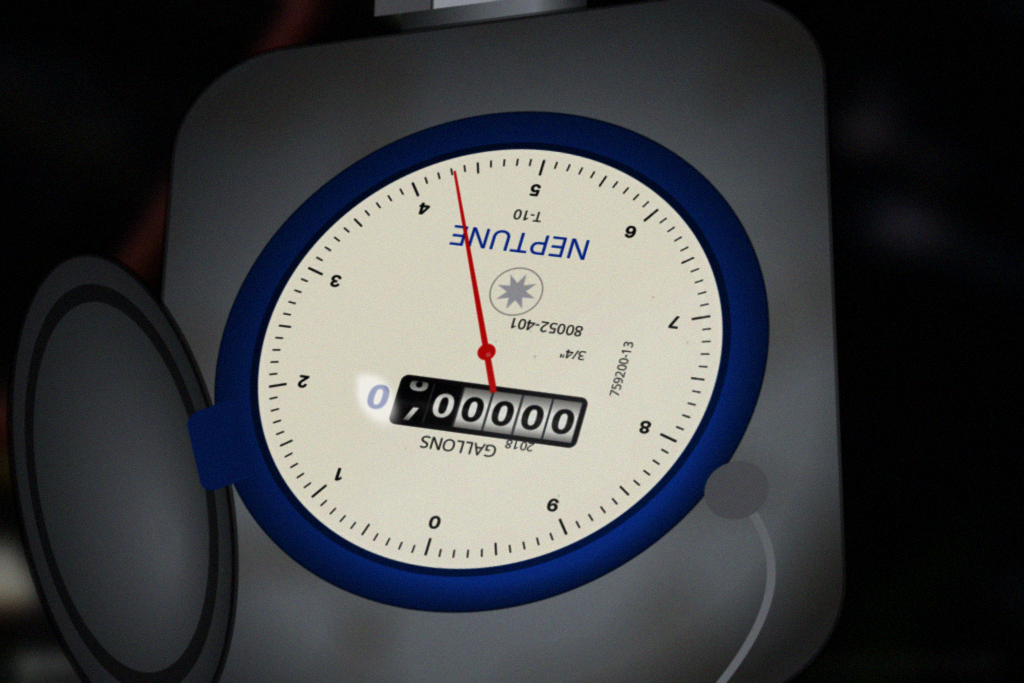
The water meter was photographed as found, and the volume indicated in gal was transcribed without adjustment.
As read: 74.3 gal
